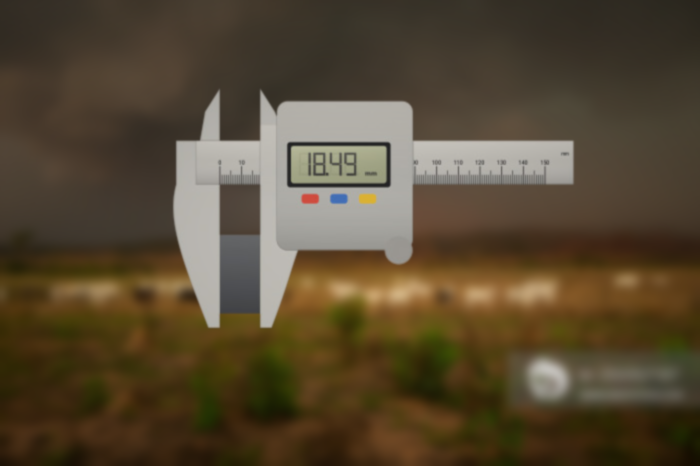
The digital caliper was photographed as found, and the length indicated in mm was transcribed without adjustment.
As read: 18.49 mm
